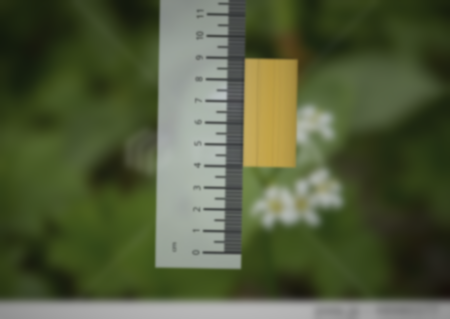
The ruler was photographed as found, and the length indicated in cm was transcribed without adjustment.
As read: 5 cm
